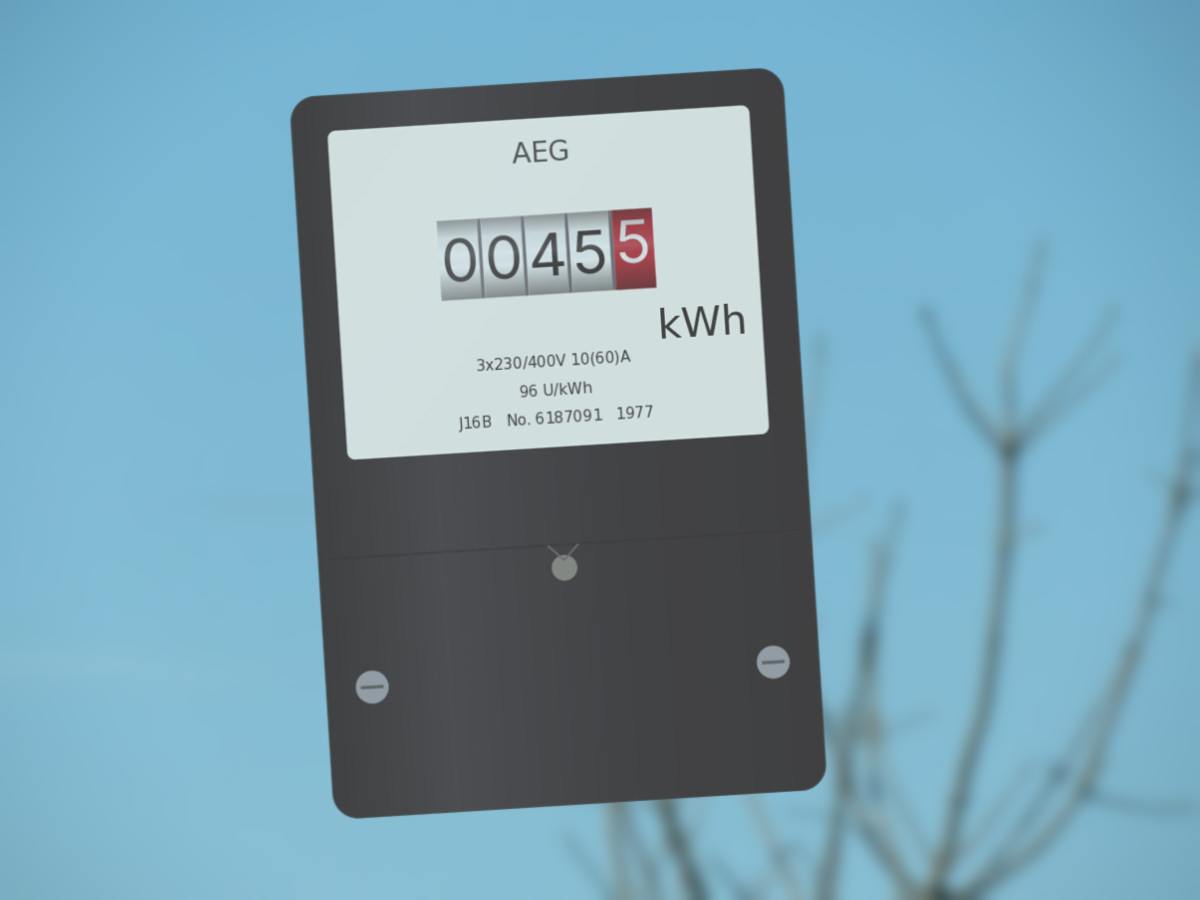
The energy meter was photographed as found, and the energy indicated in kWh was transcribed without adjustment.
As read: 45.5 kWh
